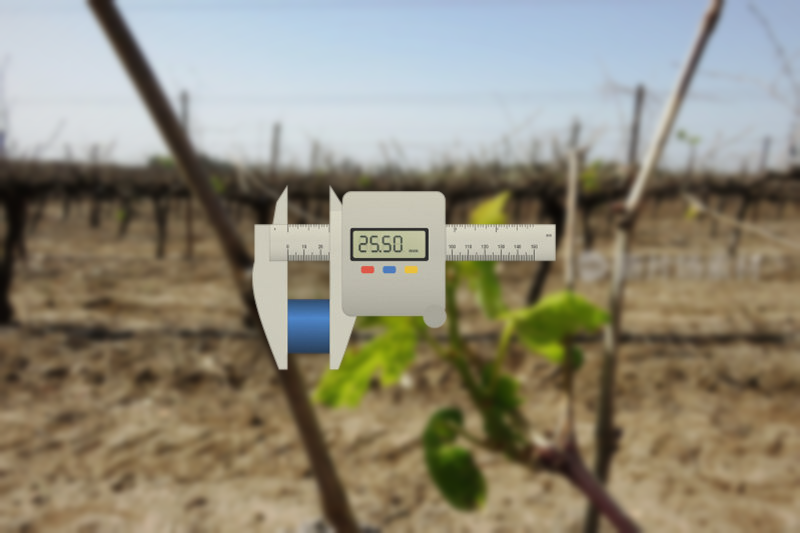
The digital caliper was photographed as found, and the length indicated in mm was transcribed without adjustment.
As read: 25.50 mm
